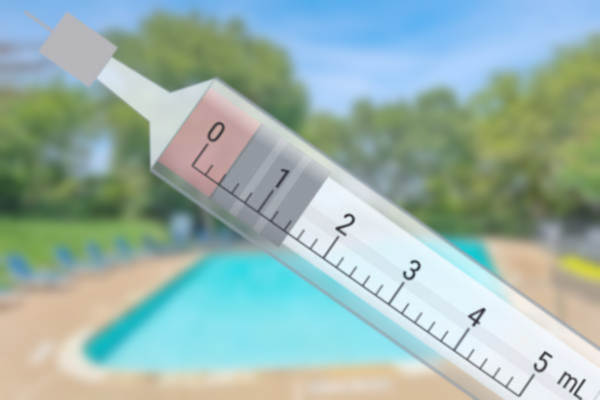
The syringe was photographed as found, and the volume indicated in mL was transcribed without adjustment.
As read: 0.4 mL
